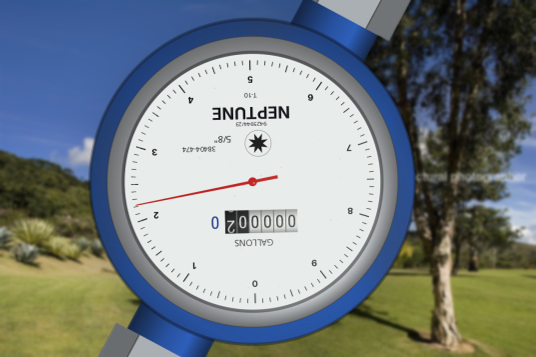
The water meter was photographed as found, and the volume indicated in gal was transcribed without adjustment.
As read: 22.2 gal
